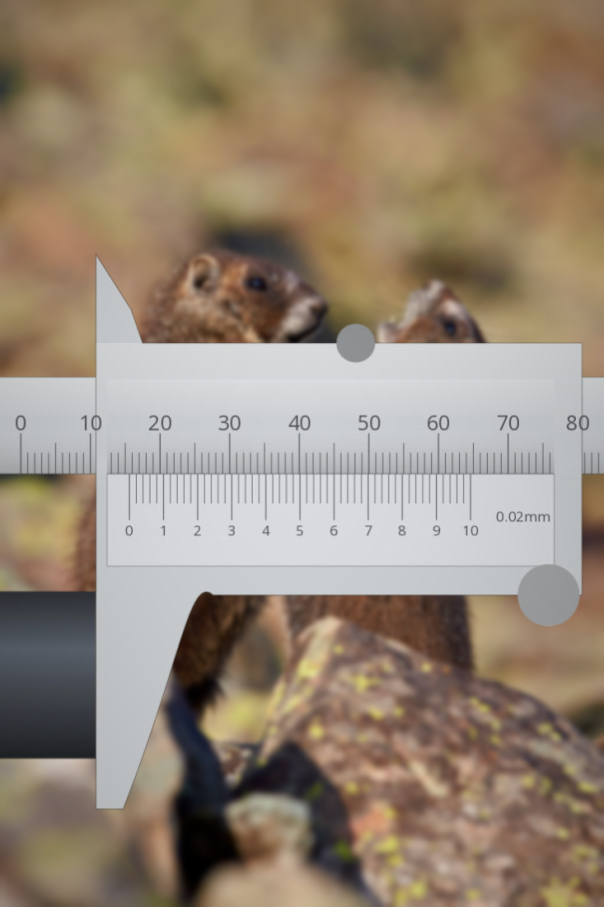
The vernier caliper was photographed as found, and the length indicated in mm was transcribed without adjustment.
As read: 15.6 mm
